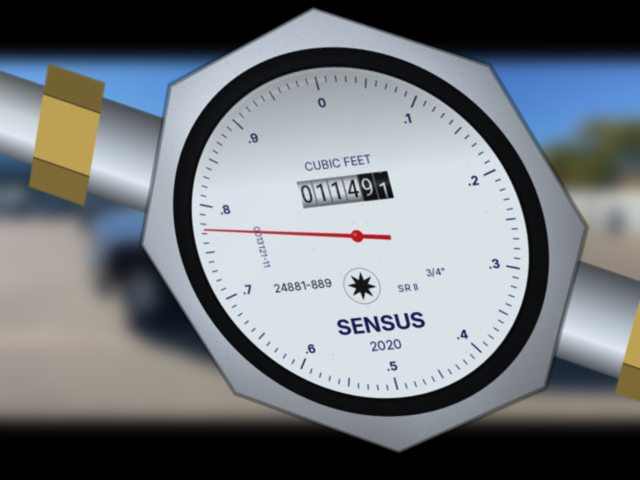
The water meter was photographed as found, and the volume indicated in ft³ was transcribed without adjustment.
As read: 11490.77 ft³
